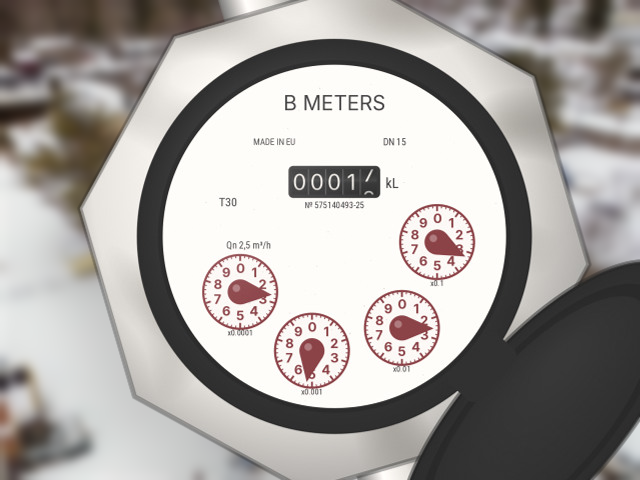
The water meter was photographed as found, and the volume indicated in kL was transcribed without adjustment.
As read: 17.3252 kL
